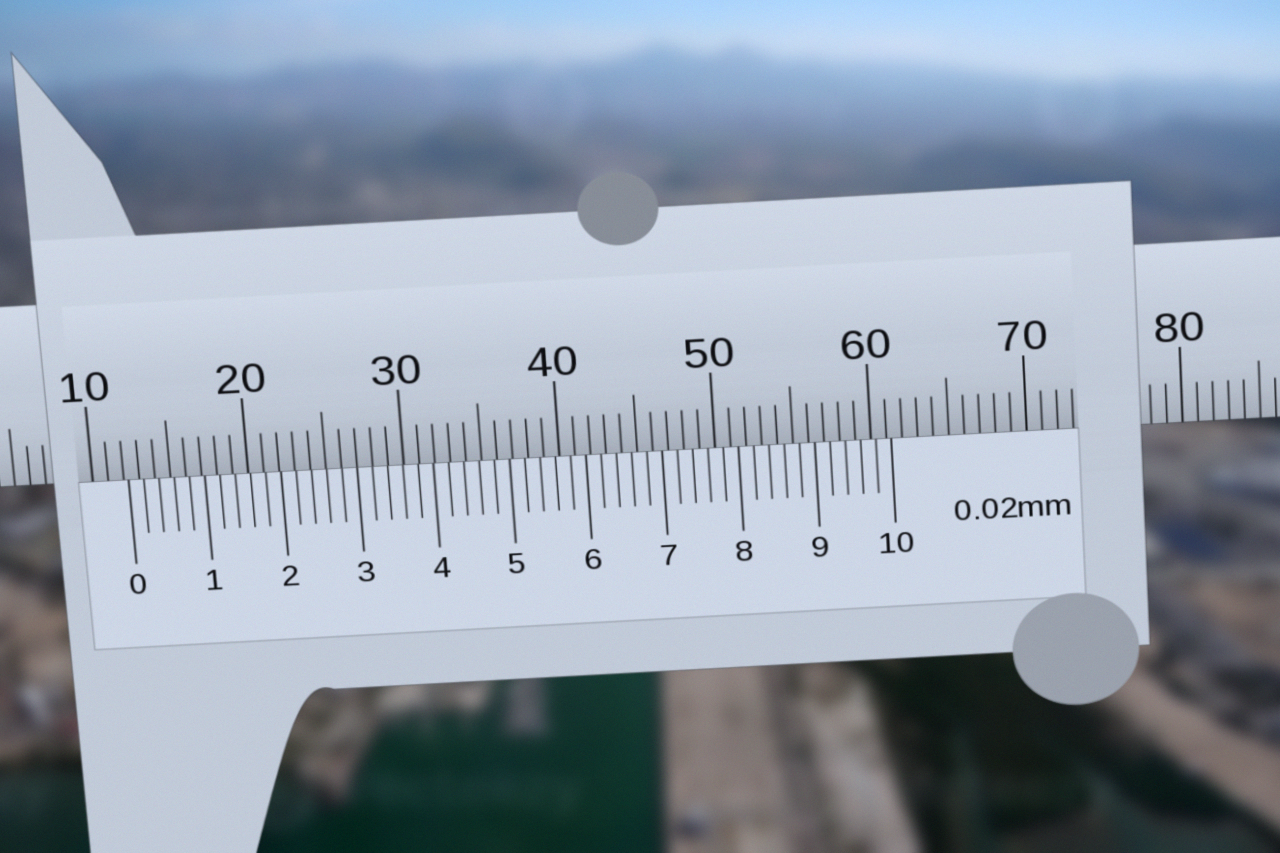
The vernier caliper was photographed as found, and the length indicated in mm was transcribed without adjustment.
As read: 12.3 mm
